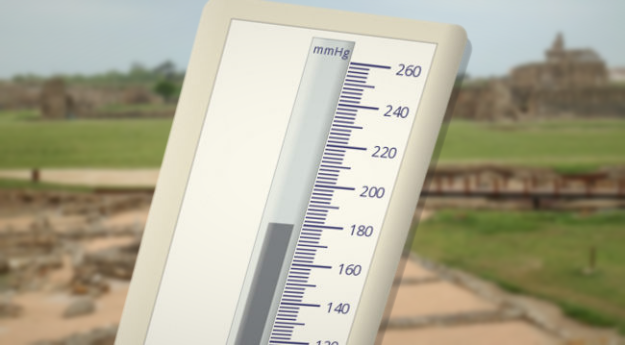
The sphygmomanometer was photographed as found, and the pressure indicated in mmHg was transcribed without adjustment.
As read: 180 mmHg
